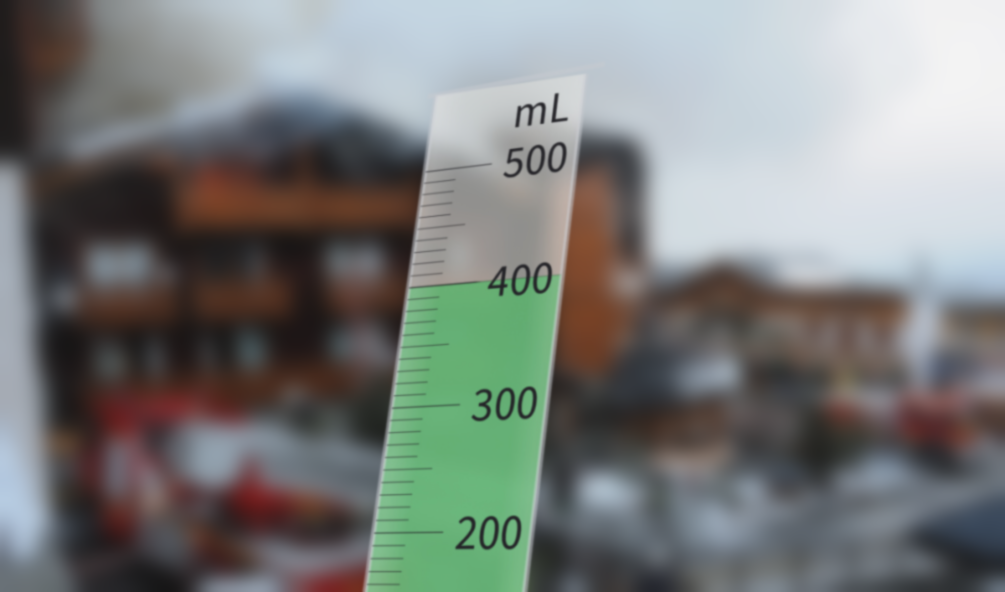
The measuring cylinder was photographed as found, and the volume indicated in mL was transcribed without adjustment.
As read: 400 mL
